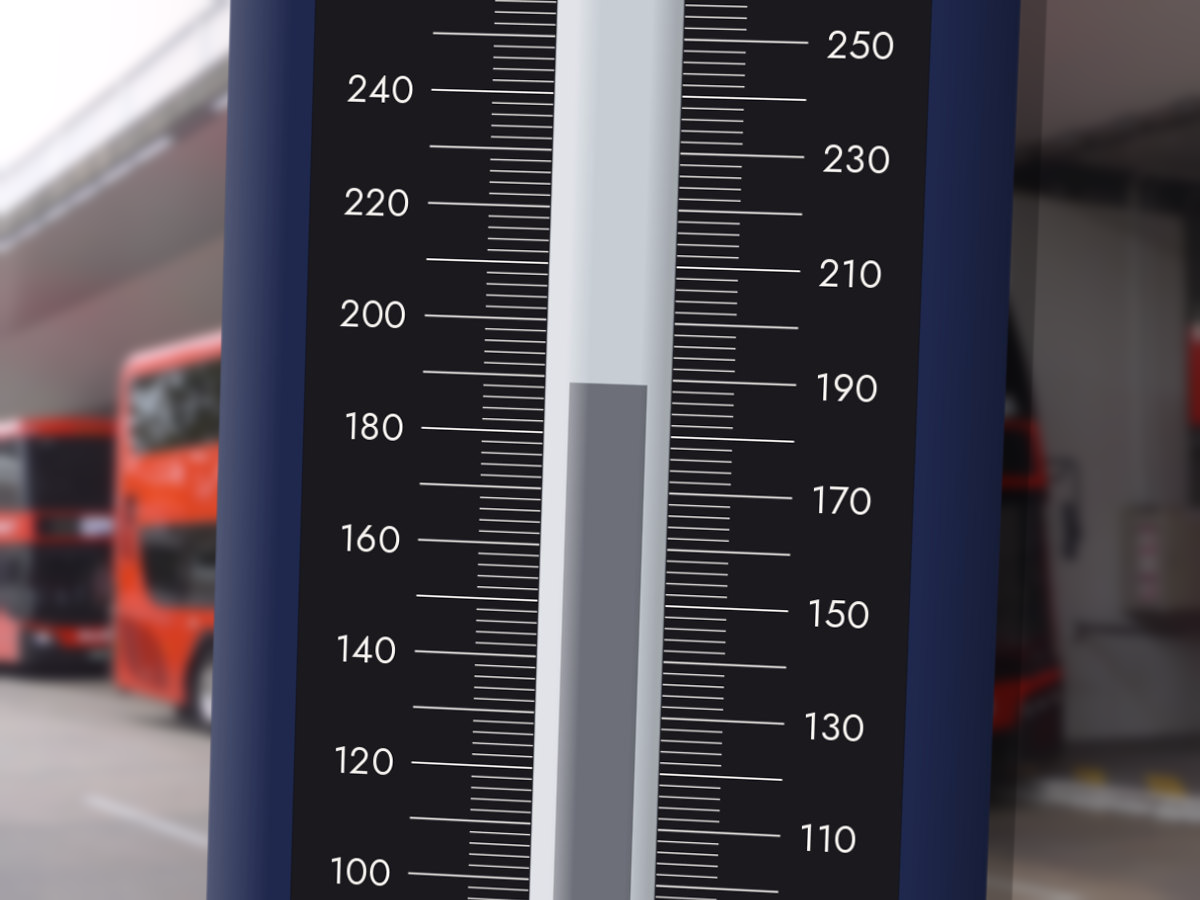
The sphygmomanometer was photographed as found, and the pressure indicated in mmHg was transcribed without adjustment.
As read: 189 mmHg
